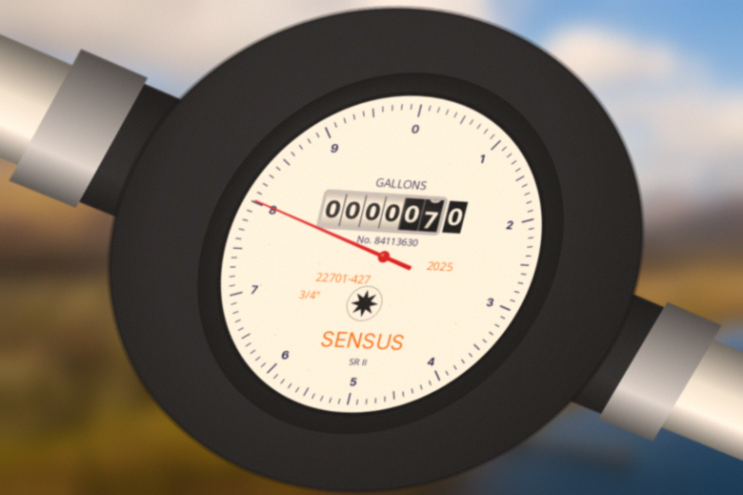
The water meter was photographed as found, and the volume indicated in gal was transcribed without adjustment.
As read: 68.0 gal
